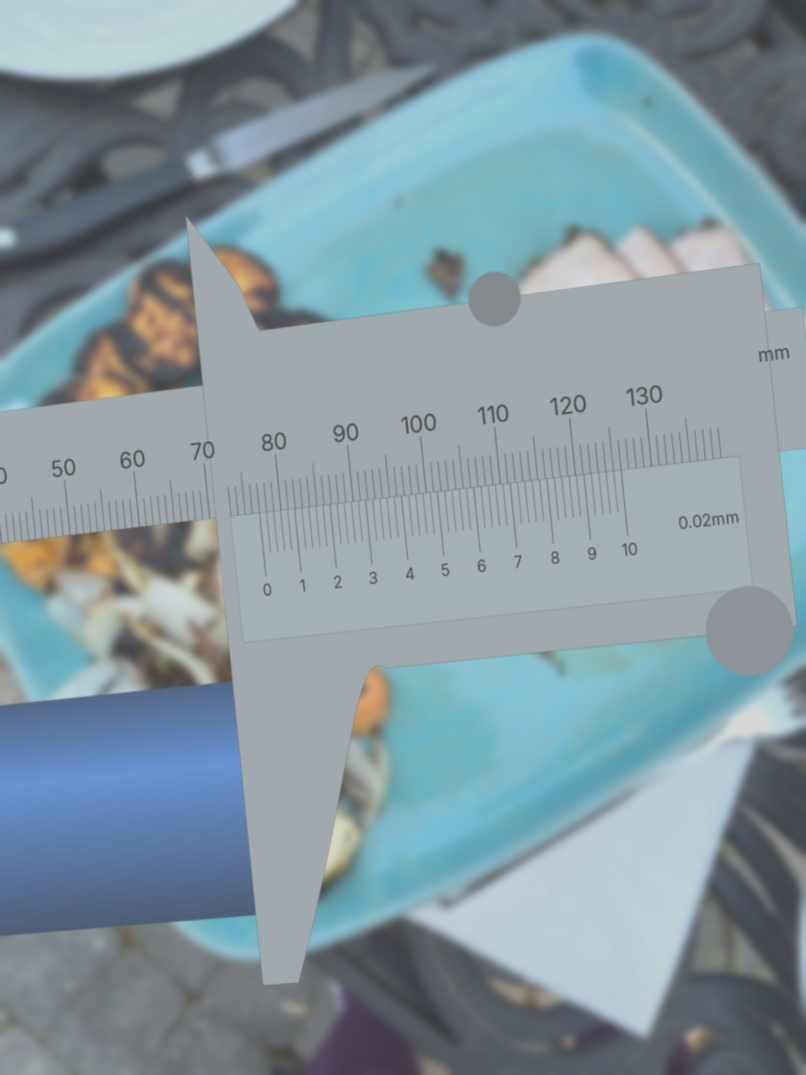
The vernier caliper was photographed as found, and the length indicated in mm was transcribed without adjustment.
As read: 77.0 mm
